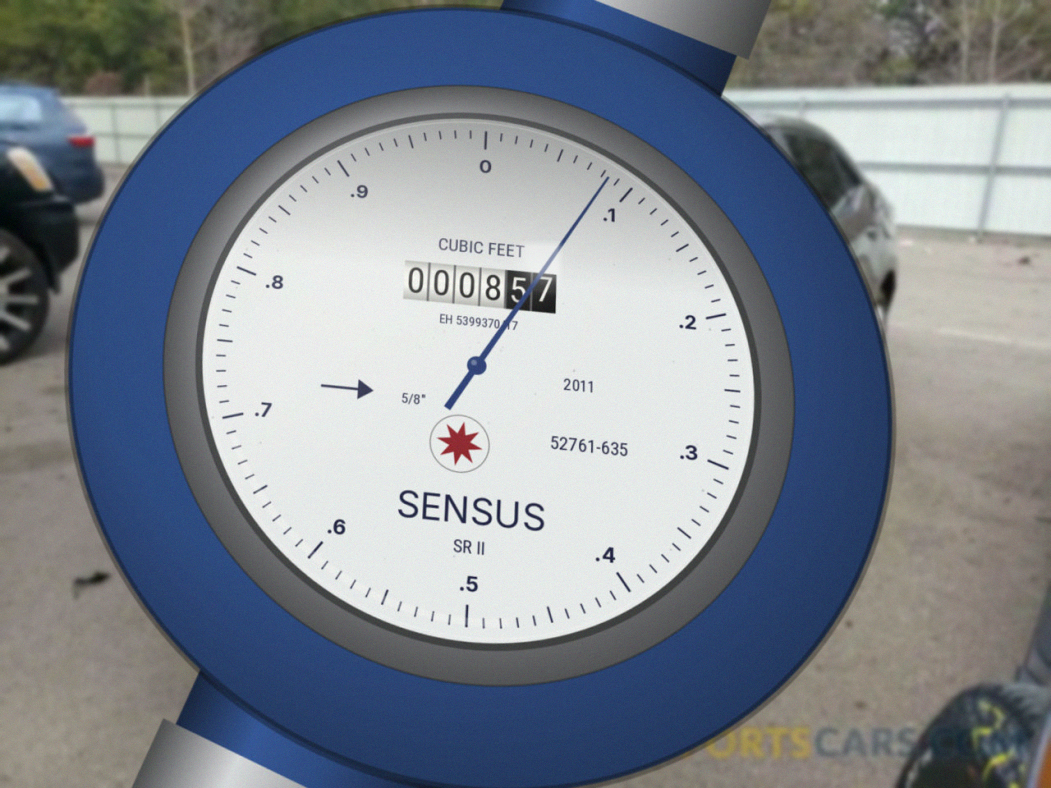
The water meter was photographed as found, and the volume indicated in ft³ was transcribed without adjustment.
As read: 857.08 ft³
